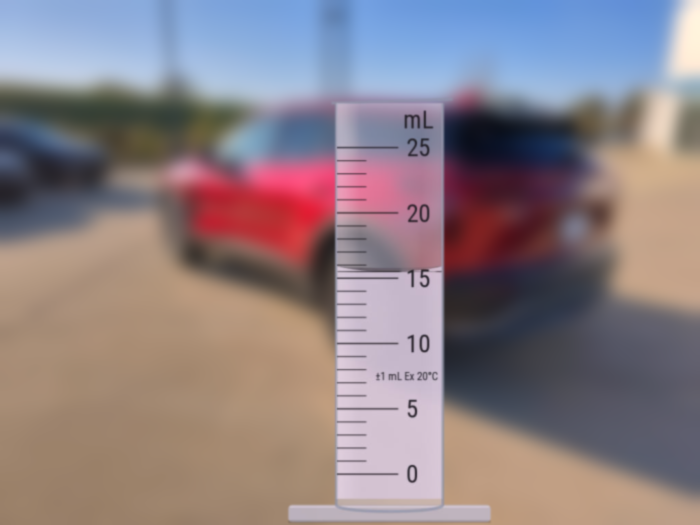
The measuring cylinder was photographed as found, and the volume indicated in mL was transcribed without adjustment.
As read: 15.5 mL
